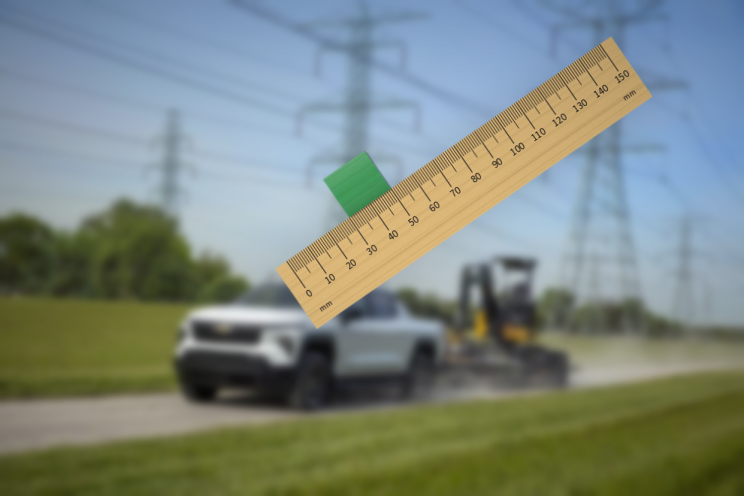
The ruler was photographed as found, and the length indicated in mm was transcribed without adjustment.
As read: 20 mm
